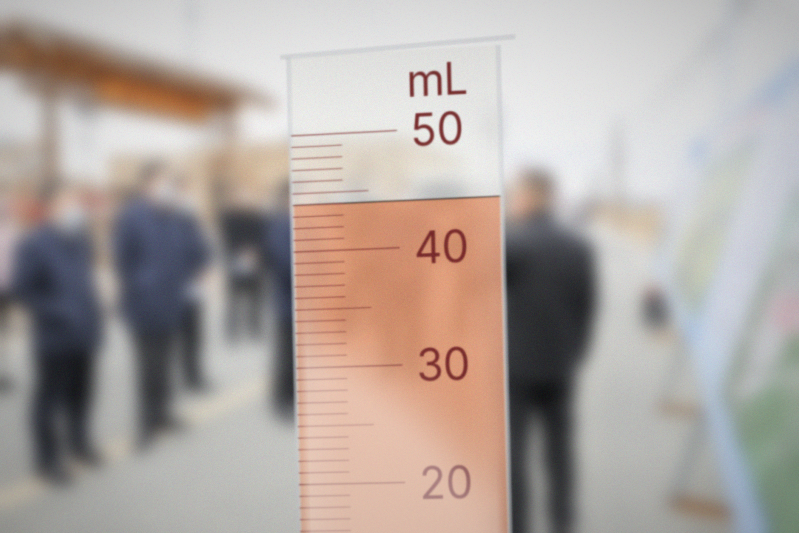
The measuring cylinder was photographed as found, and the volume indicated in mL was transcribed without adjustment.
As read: 44 mL
